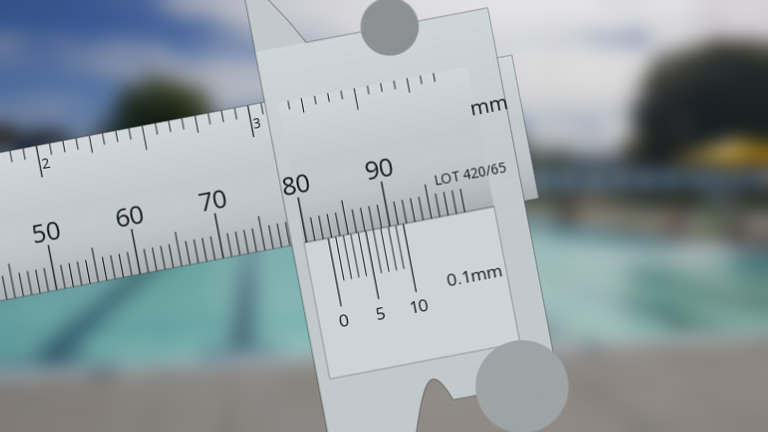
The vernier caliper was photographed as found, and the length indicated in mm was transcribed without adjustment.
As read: 82.6 mm
